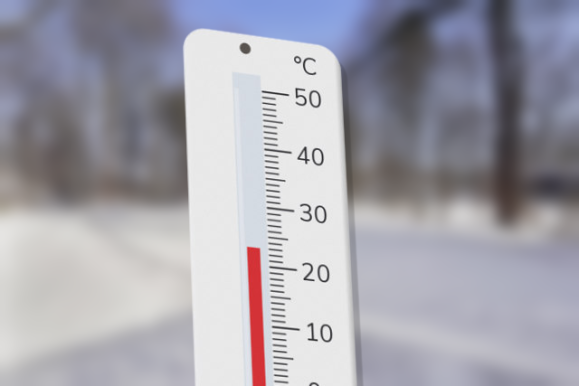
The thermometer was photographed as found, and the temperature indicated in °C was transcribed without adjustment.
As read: 23 °C
